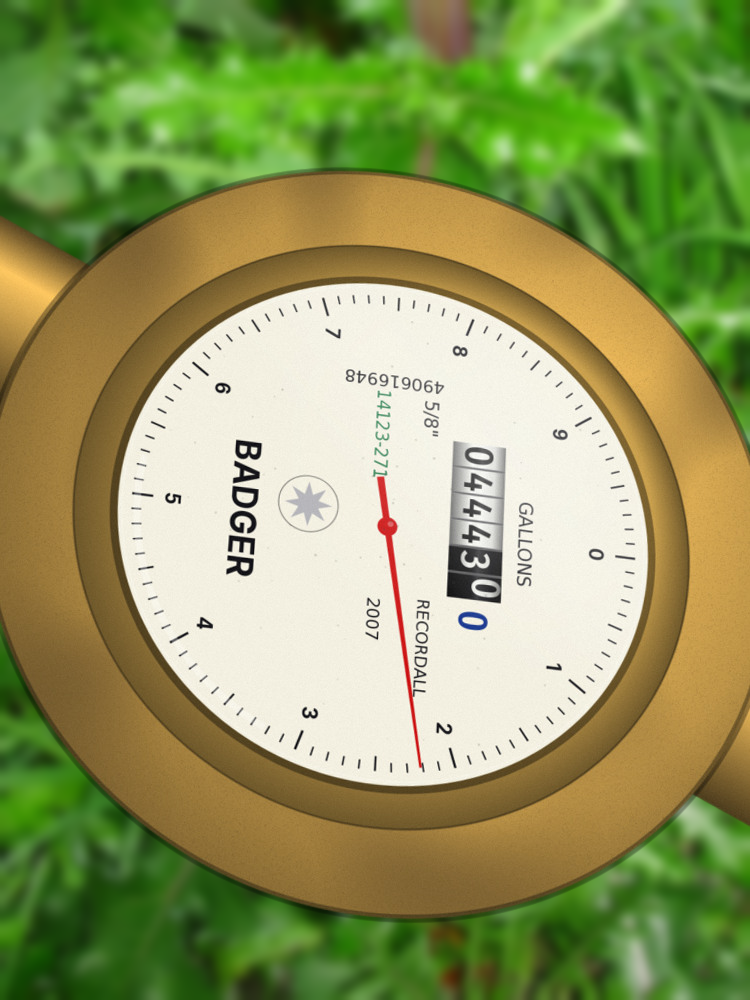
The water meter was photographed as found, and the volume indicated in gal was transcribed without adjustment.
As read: 444302.2 gal
